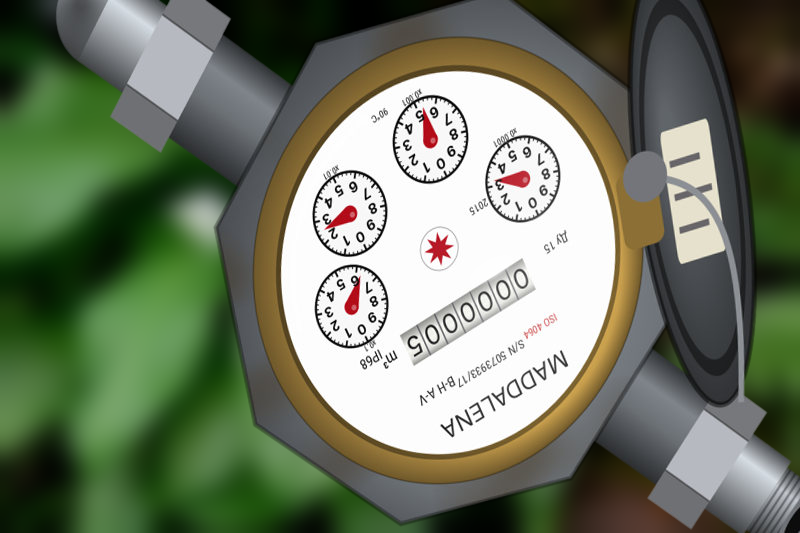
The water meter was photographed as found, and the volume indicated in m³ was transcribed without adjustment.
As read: 5.6253 m³
